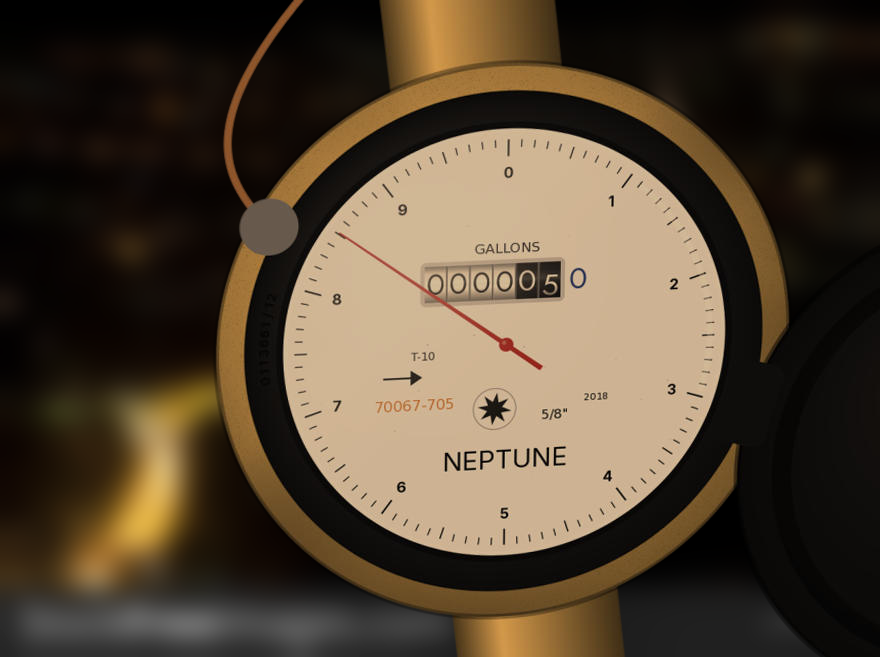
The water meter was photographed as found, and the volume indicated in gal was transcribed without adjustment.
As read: 48.5 gal
